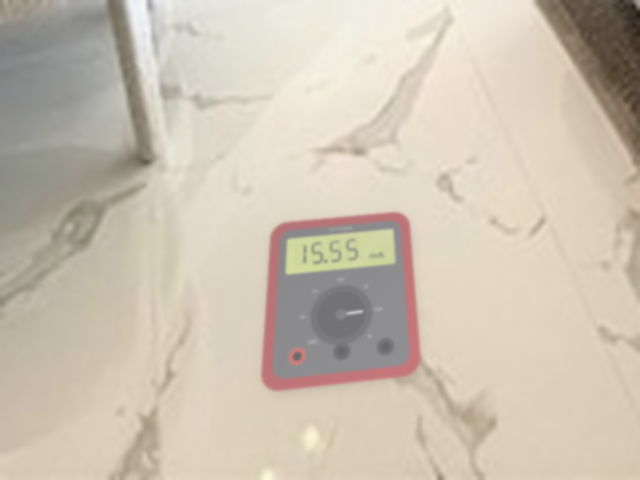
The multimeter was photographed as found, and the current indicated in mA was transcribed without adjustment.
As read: 15.55 mA
